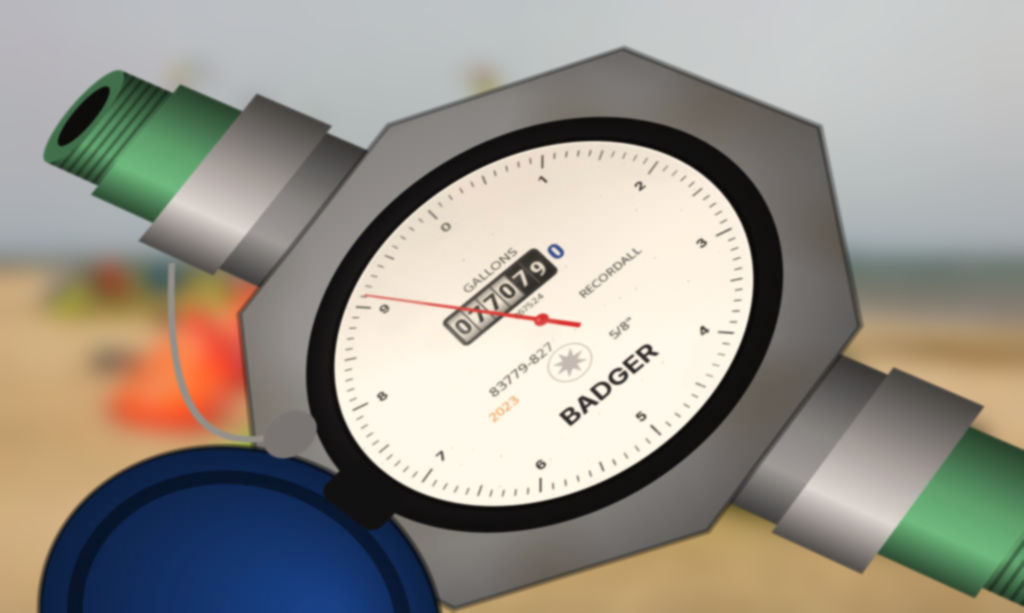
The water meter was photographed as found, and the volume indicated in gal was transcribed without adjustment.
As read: 770789.1 gal
